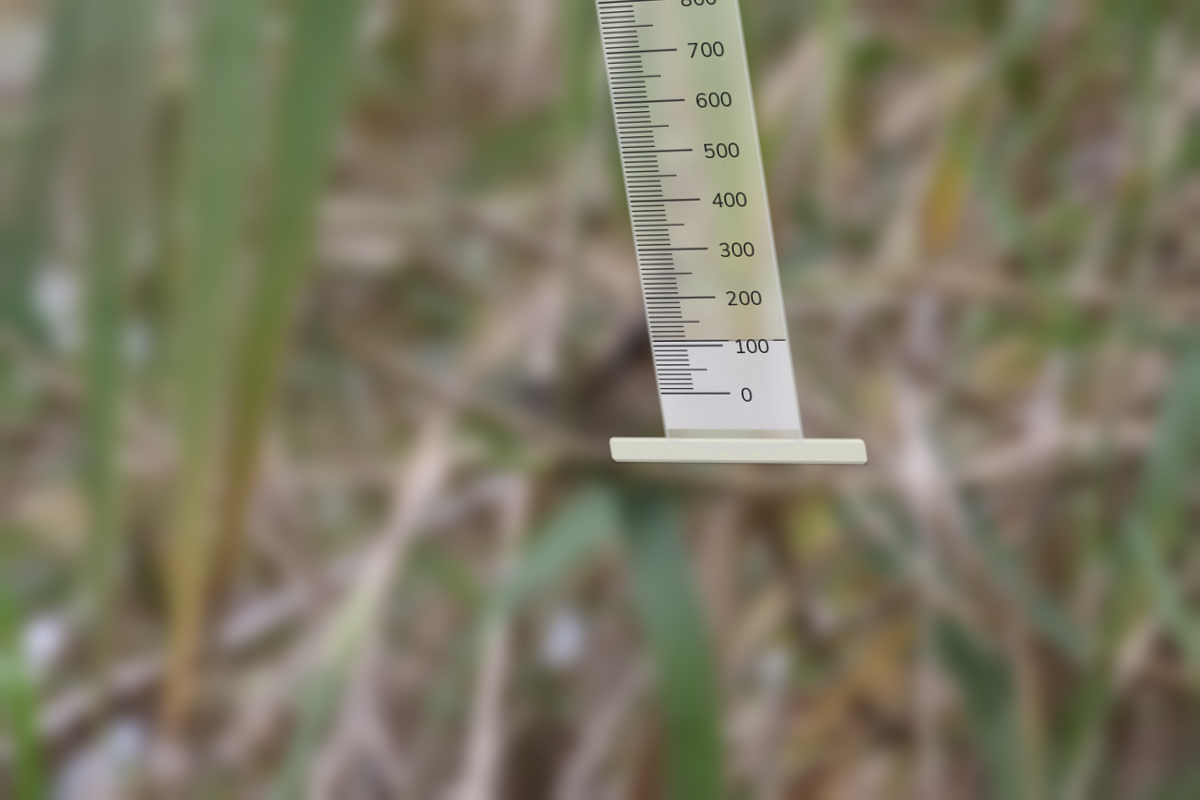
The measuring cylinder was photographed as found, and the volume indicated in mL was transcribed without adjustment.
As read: 110 mL
